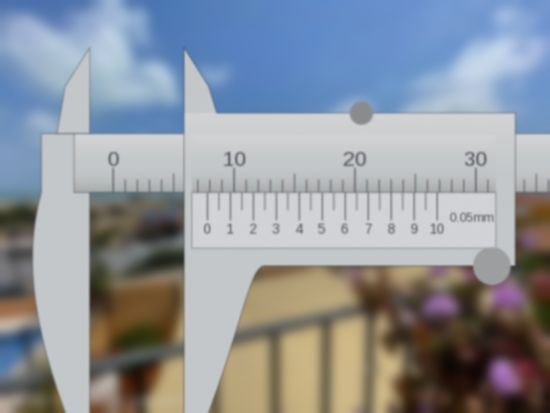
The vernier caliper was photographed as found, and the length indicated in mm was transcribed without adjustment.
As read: 7.8 mm
